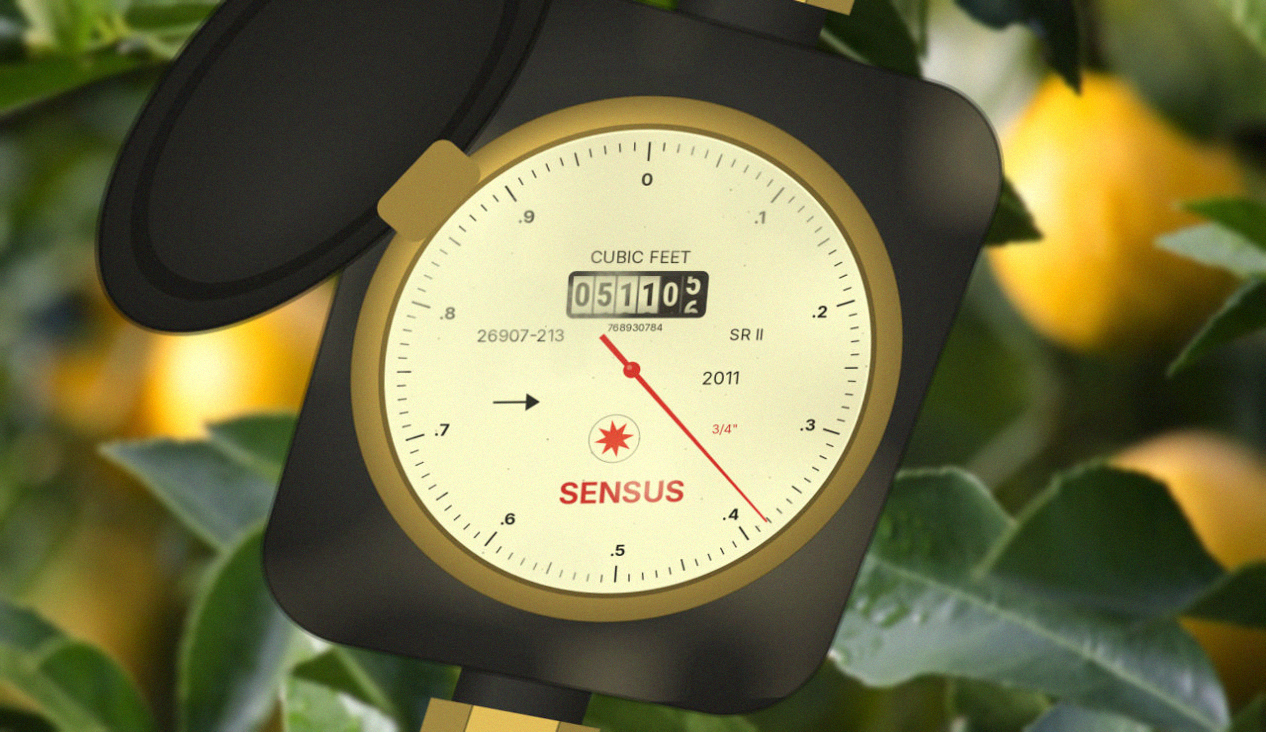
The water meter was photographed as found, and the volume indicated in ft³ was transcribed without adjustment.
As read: 51105.38 ft³
